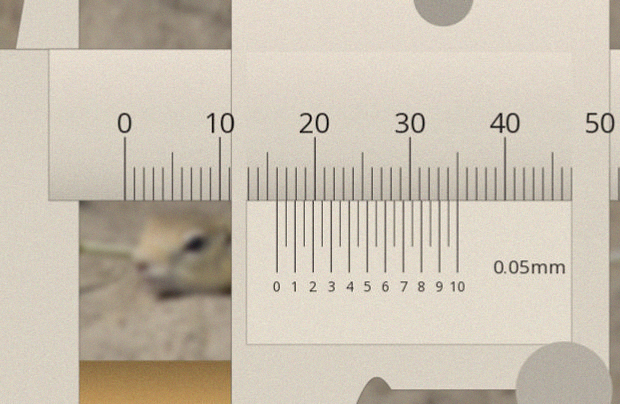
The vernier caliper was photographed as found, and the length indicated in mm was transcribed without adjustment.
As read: 16.0 mm
